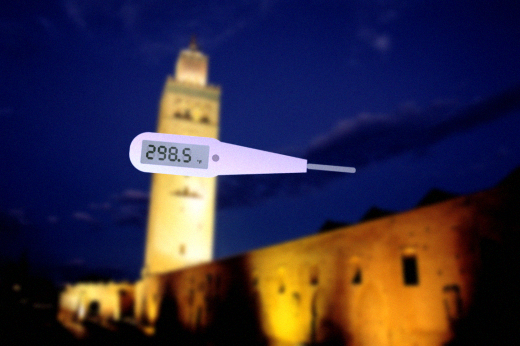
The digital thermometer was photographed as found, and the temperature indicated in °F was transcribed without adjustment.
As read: 298.5 °F
